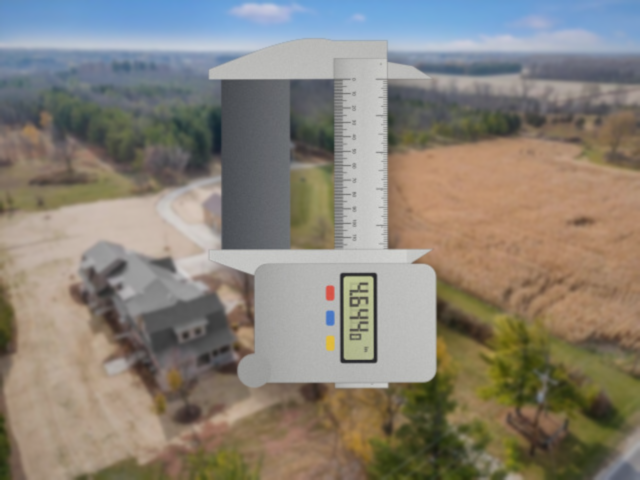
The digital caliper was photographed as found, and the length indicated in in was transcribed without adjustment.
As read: 4.6440 in
